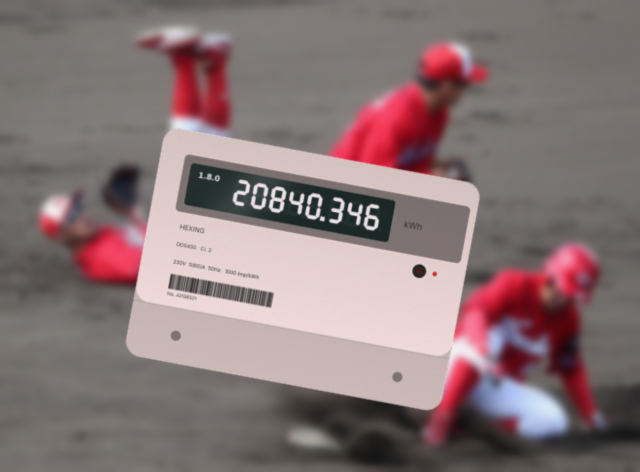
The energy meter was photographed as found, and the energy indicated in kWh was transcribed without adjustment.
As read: 20840.346 kWh
